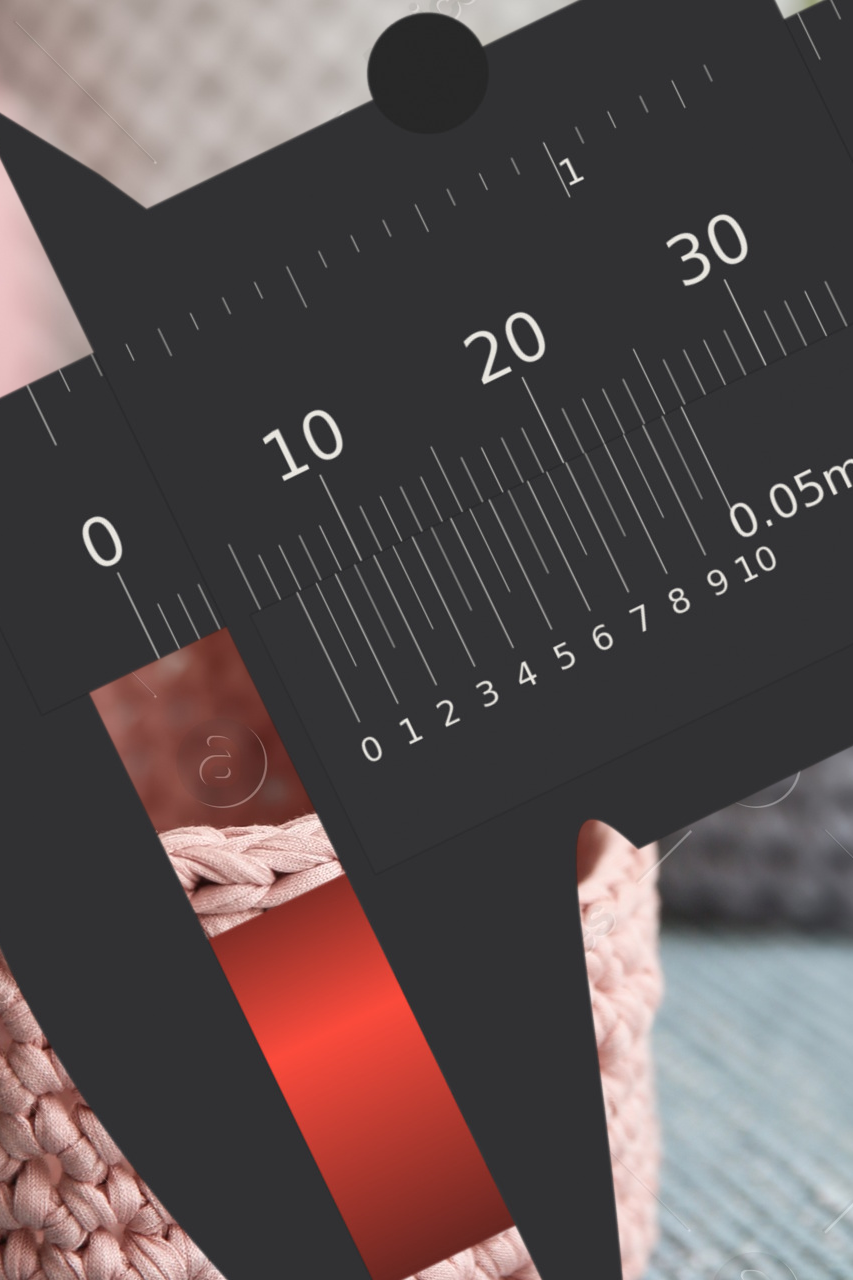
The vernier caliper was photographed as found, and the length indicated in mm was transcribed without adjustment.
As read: 6.8 mm
